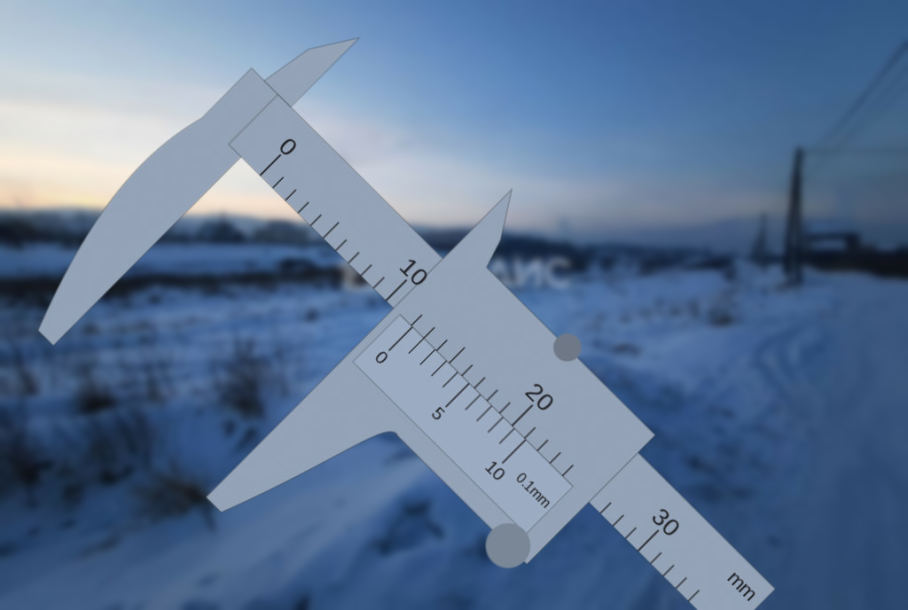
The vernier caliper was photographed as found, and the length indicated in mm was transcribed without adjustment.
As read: 12.1 mm
